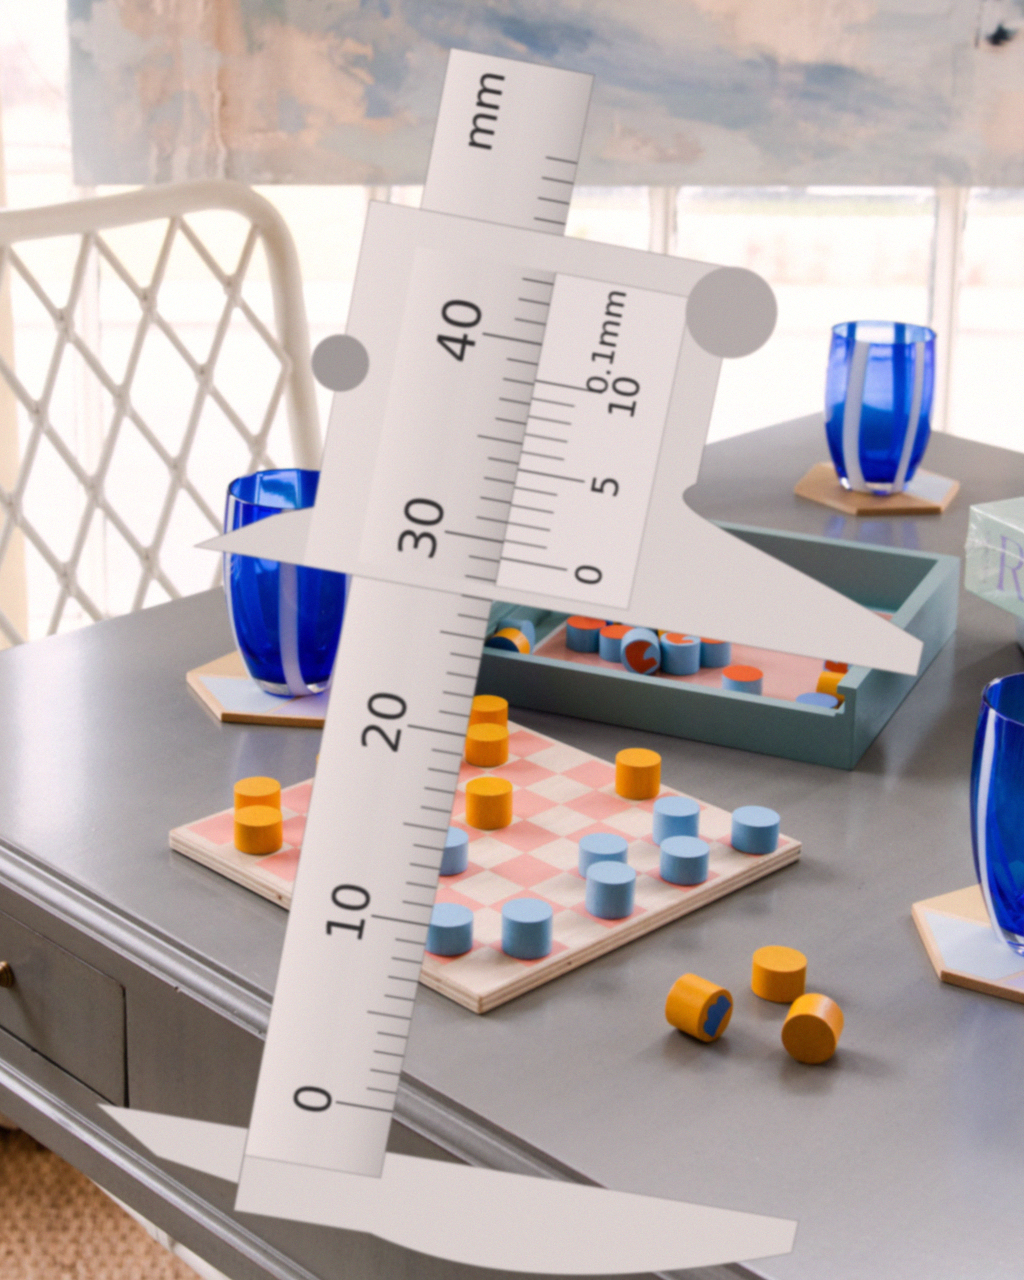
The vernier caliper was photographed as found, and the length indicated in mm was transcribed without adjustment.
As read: 29.2 mm
